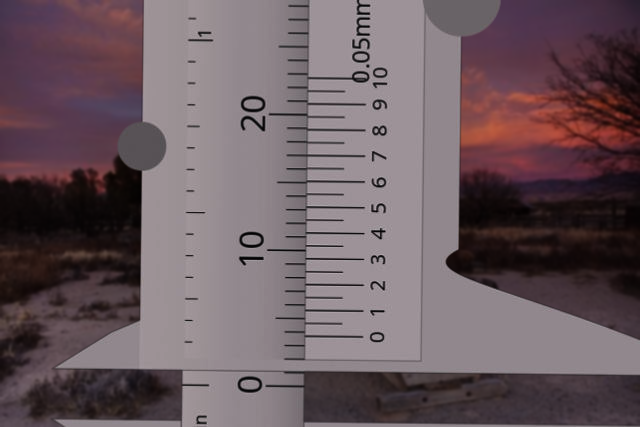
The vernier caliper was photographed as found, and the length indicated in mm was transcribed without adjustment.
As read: 3.7 mm
